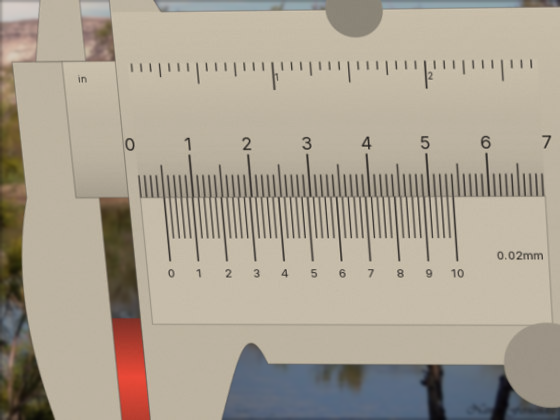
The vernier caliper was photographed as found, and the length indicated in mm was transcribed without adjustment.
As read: 5.0 mm
